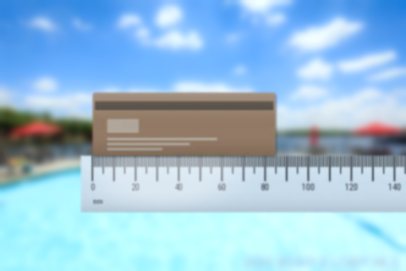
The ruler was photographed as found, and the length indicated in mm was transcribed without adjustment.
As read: 85 mm
